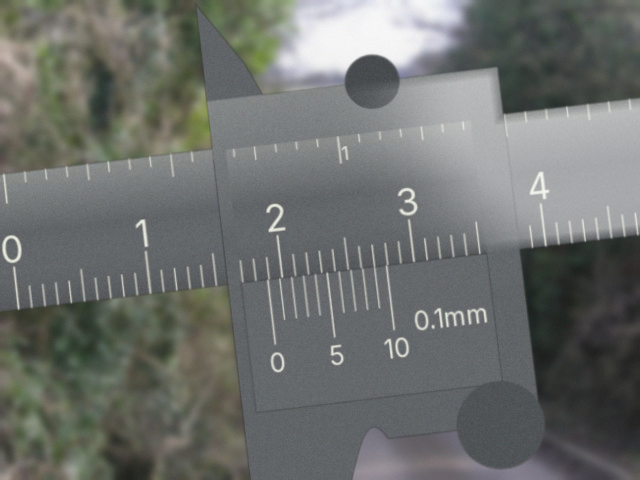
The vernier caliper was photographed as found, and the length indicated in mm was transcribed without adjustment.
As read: 18.9 mm
